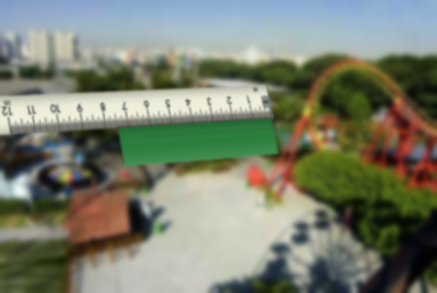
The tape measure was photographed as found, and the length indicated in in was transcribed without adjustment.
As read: 7.5 in
